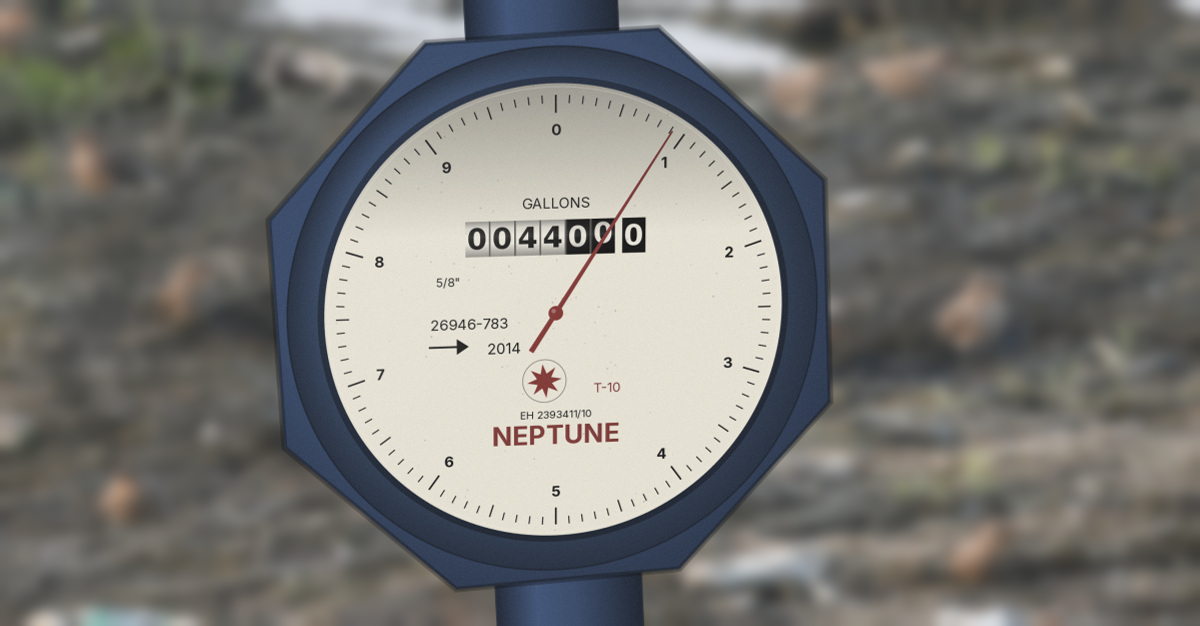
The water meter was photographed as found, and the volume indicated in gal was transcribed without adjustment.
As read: 44000.9 gal
